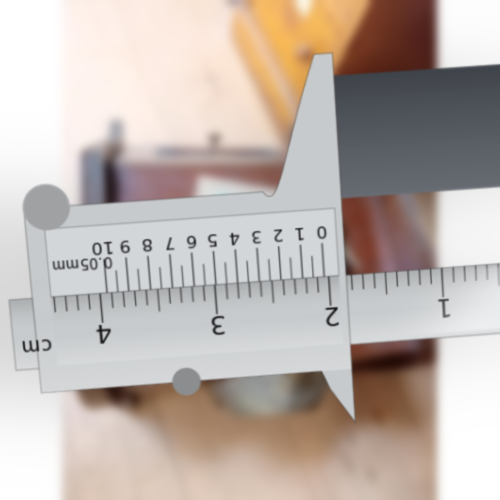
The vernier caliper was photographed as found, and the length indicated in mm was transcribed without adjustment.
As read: 20.4 mm
